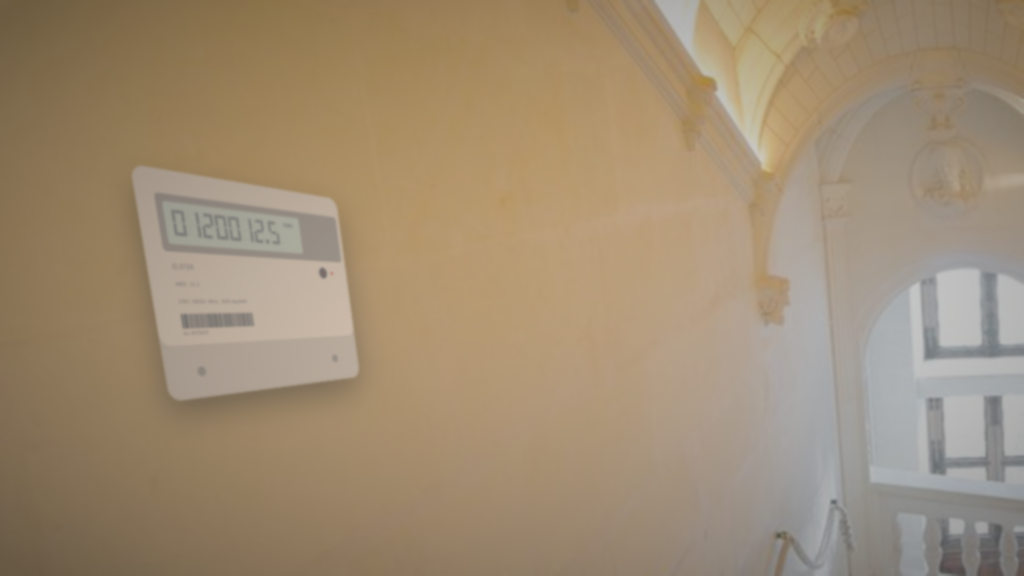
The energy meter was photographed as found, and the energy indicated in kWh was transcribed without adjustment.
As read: 120012.5 kWh
